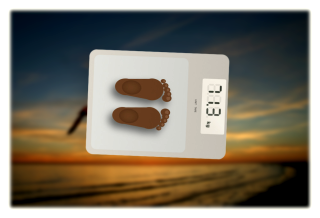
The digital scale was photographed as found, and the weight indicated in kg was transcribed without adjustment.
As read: 71.3 kg
